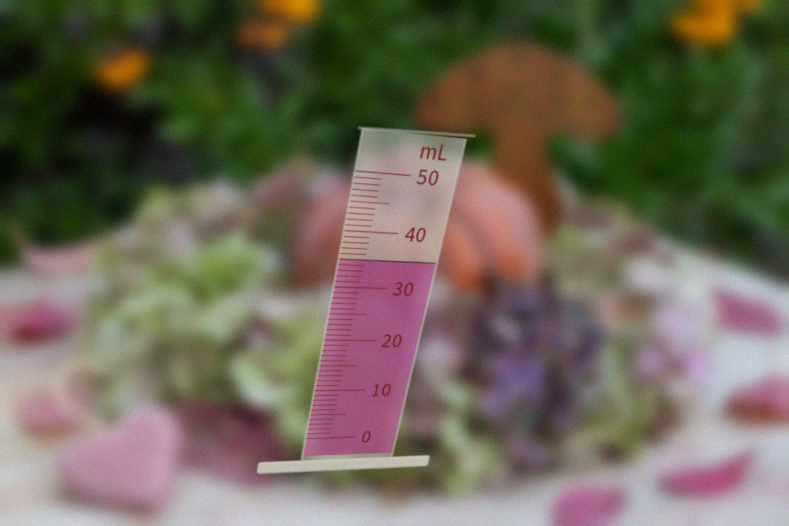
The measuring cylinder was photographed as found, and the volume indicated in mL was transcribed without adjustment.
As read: 35 mL
